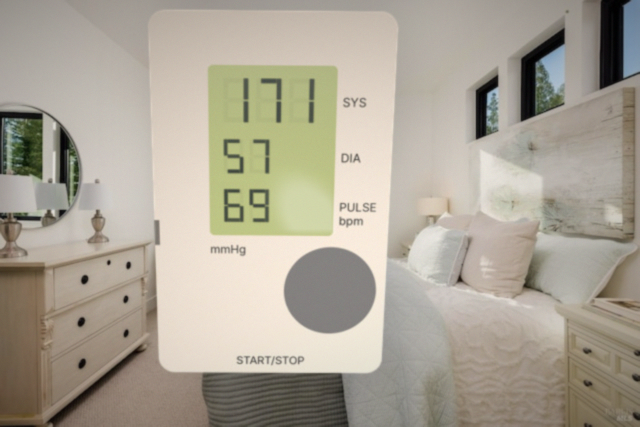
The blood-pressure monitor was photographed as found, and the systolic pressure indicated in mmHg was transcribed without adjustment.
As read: 171 mmHg
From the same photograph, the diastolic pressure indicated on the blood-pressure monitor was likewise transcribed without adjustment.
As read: 57 mmHg
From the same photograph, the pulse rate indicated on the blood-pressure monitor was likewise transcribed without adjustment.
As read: 69 bpm
